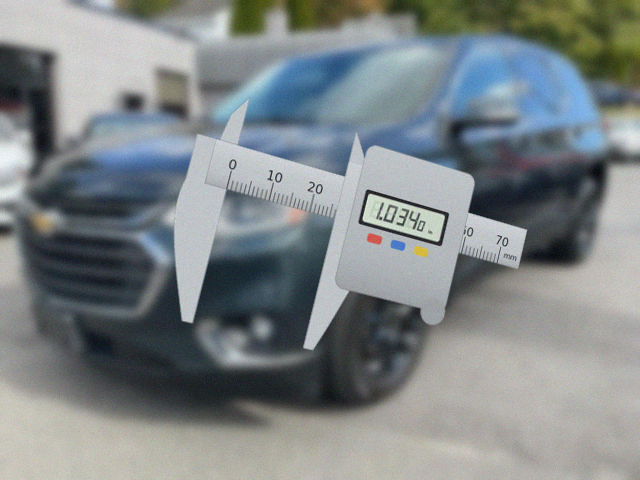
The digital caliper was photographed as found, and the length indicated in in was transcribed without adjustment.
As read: 1.0340 in
